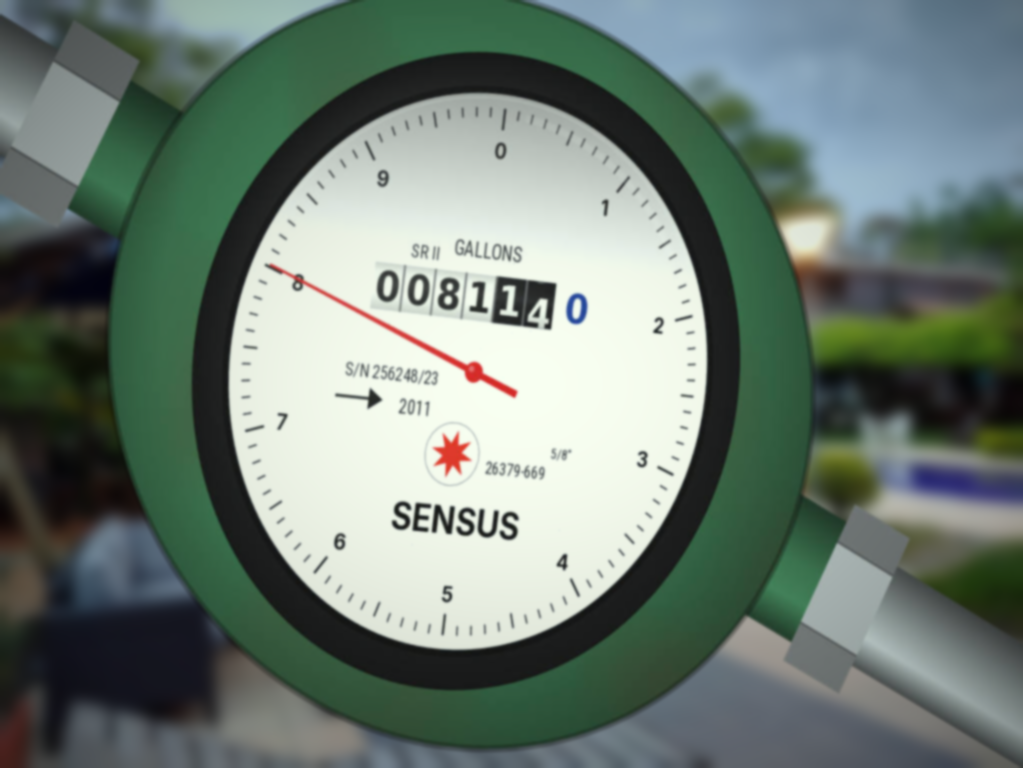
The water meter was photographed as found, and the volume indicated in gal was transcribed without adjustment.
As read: 81138.0 gal
